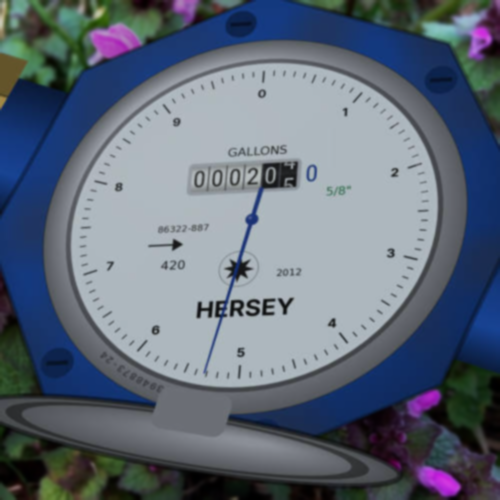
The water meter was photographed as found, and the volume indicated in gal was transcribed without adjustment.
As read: 2045.3 gal
